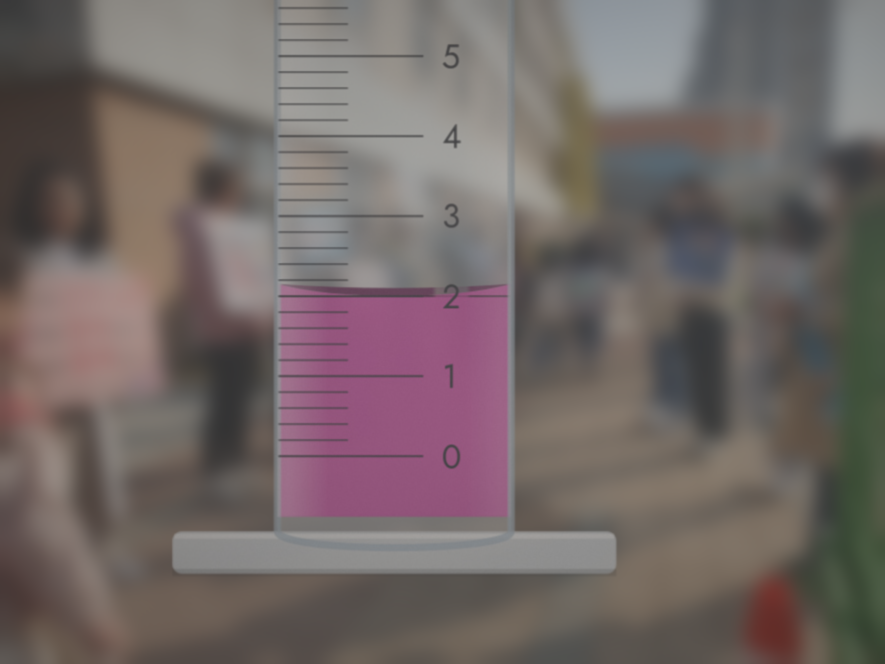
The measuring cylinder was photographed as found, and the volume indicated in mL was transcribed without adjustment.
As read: 2 mL
